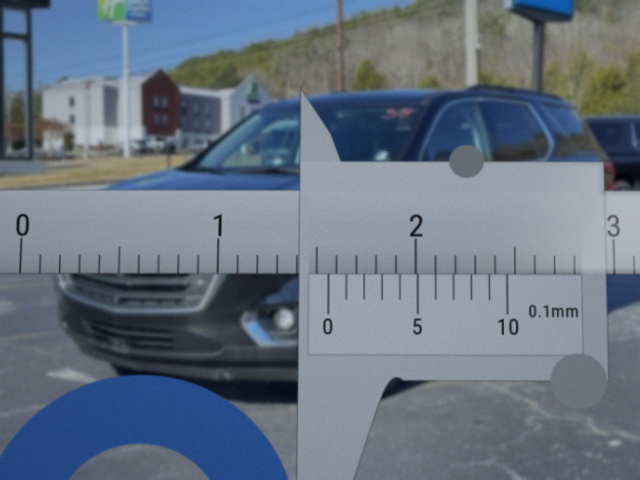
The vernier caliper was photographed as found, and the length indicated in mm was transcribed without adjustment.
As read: 15.6 mm
